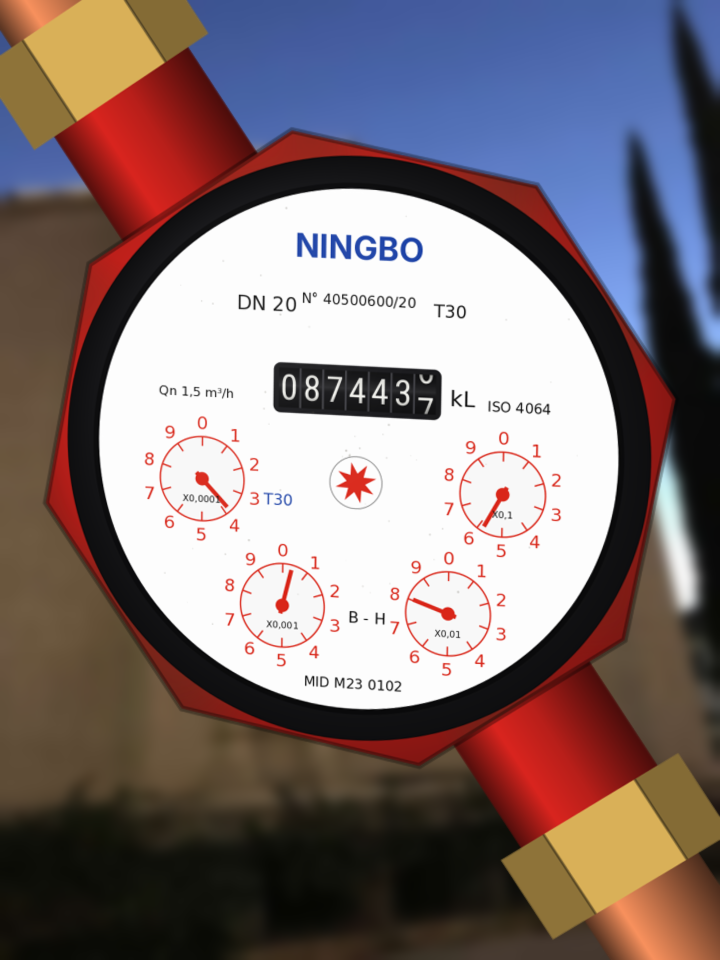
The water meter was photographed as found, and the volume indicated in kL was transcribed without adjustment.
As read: 874436.5803 kL
